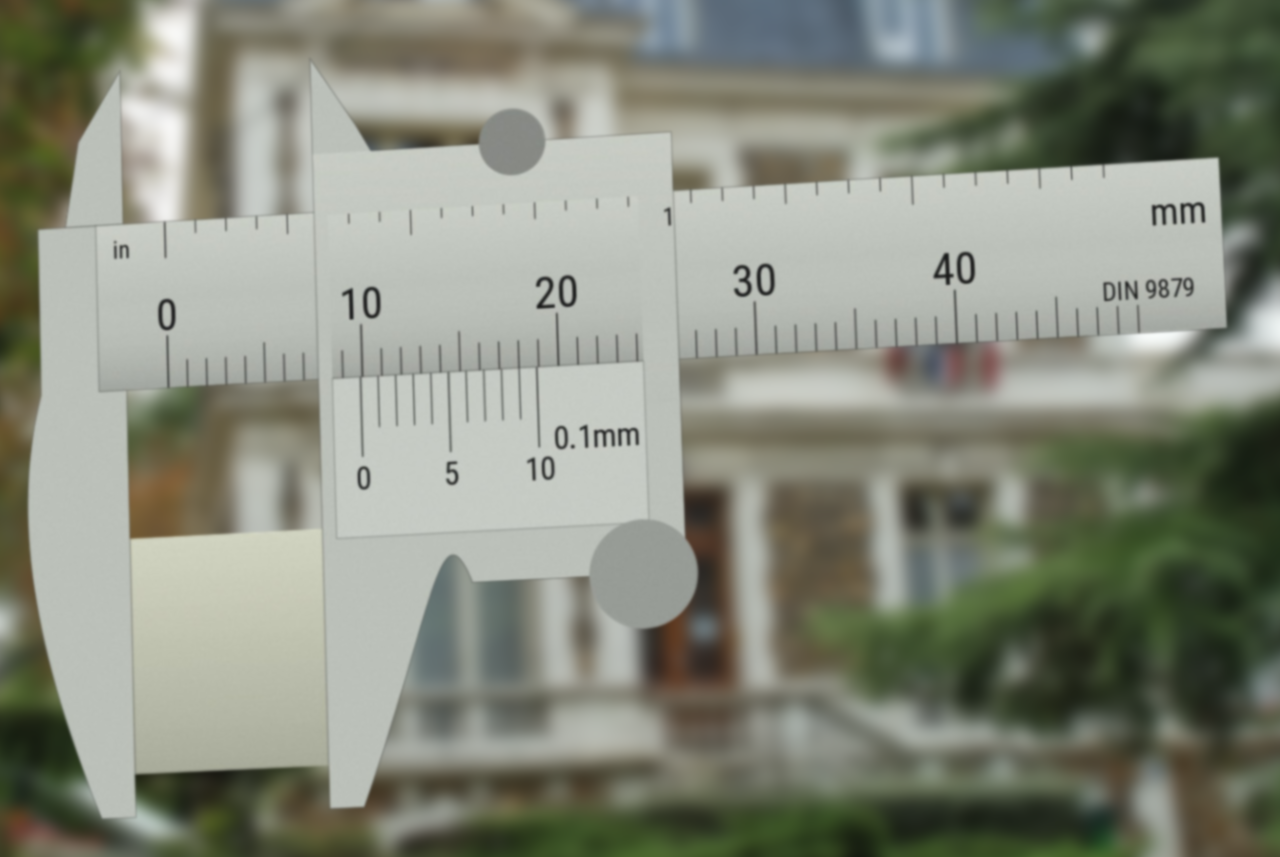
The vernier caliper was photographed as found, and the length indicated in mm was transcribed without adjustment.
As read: 9.9 mm
